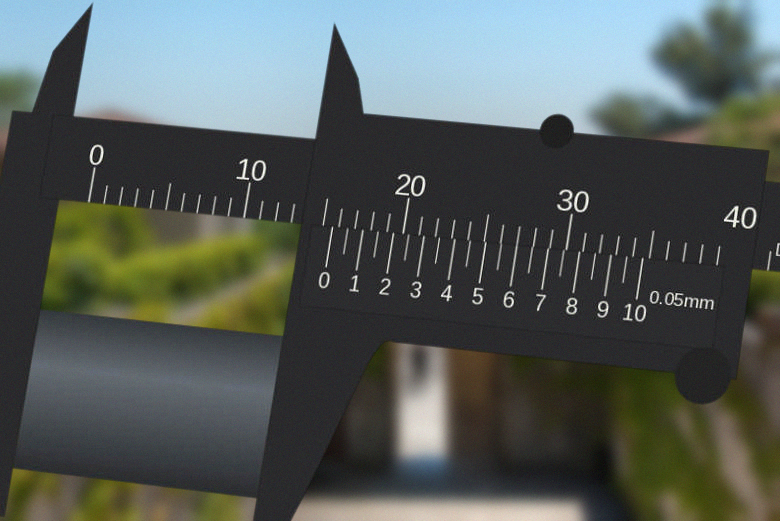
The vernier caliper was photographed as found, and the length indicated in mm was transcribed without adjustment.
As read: 15.6 mm
